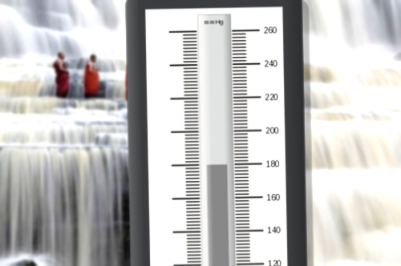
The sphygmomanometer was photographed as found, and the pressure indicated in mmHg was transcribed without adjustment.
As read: 180 mmHg
